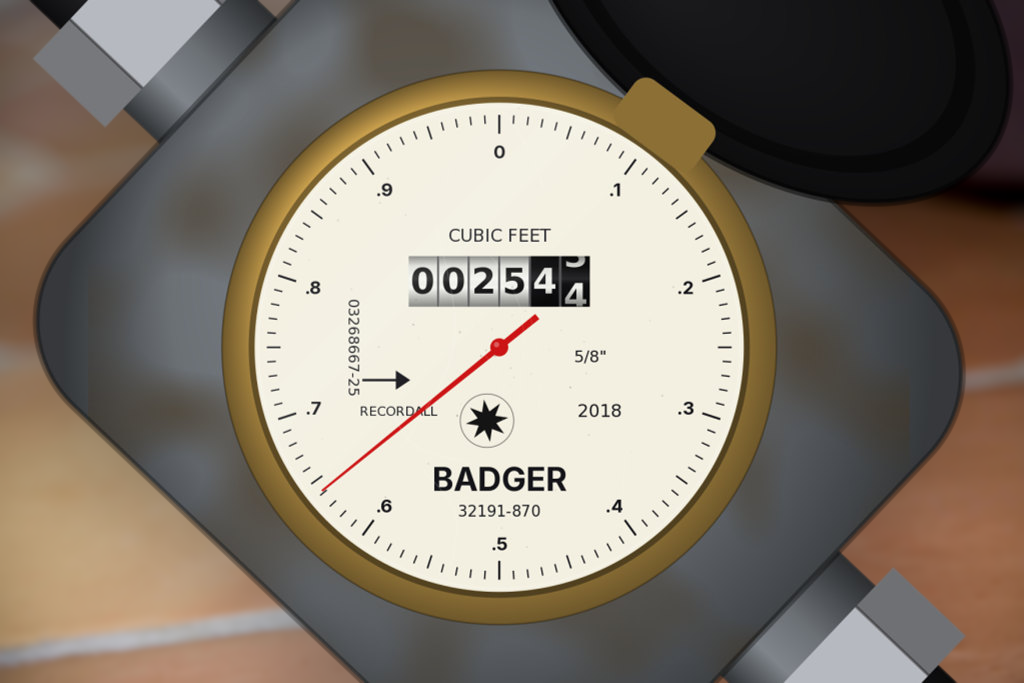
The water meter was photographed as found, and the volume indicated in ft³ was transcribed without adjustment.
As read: 2543.64 ft³
